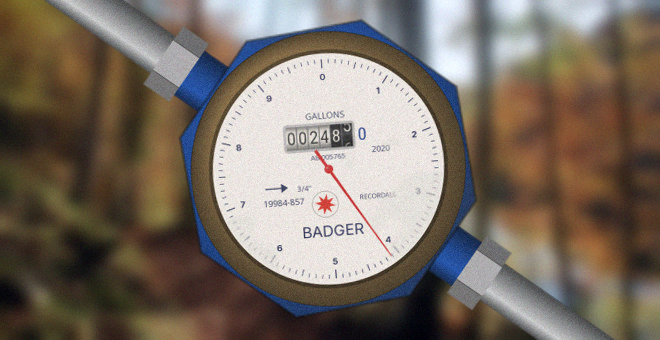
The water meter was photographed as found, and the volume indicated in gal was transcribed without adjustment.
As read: 24854.1 gal
